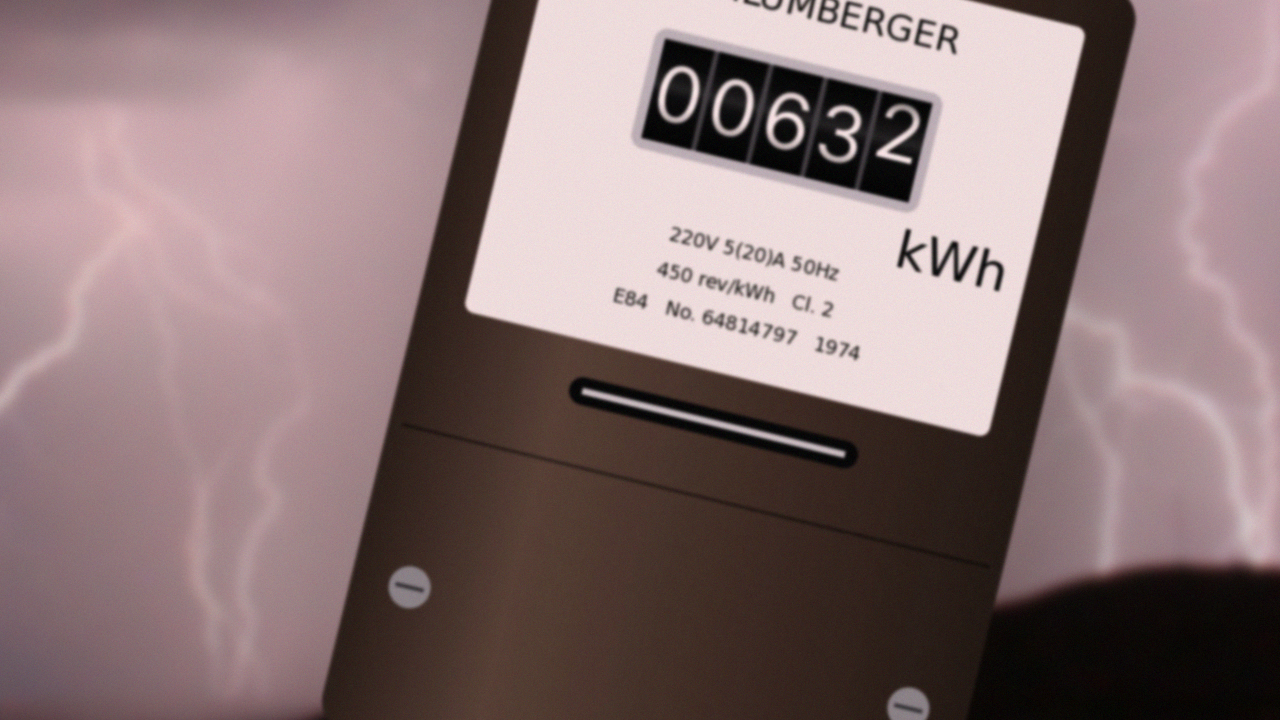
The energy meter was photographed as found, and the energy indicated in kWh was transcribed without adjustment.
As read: 632 kWh
